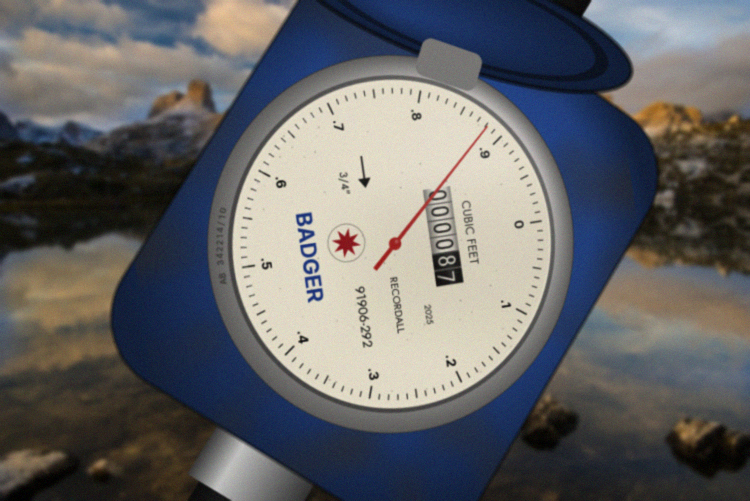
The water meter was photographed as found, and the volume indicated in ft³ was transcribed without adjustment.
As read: 86.88 ft³
